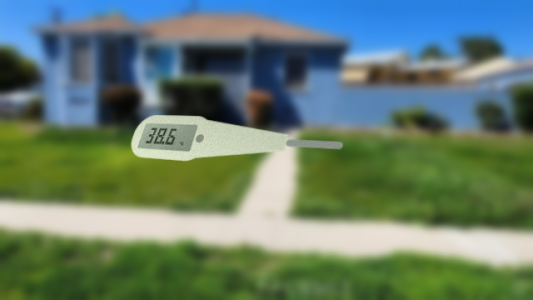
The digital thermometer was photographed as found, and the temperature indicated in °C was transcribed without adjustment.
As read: 38.6 °C
